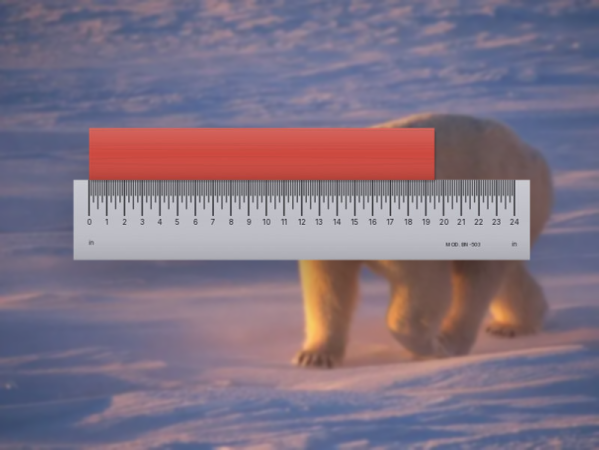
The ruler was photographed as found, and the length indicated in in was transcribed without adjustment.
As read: 19.5 in
